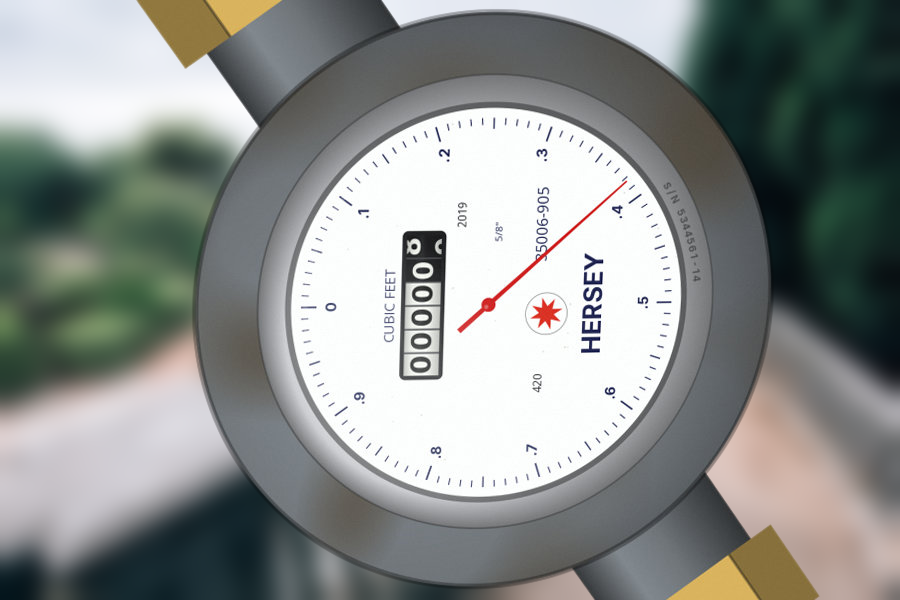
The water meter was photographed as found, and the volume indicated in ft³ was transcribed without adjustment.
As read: 8.38 ft³
